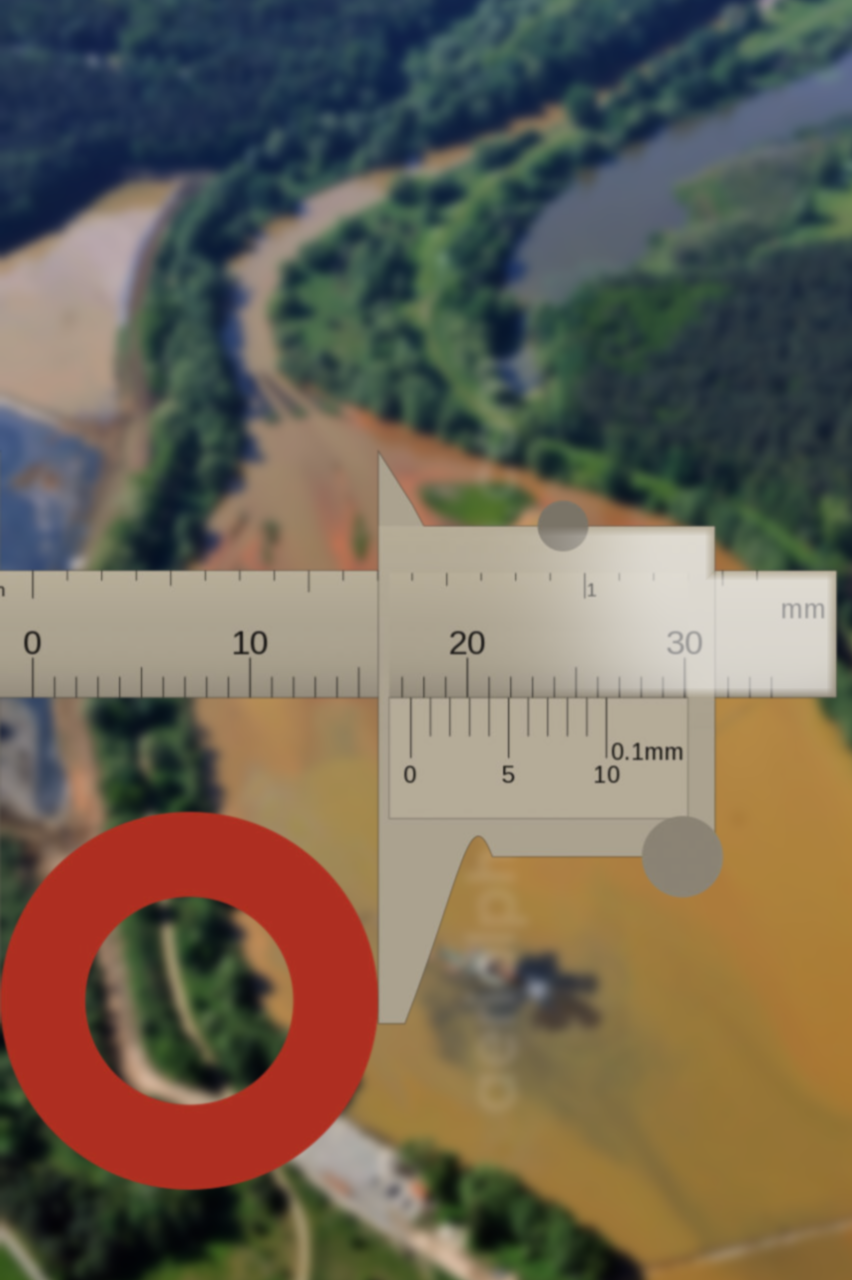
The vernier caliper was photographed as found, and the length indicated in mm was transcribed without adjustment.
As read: 17.4 mm
